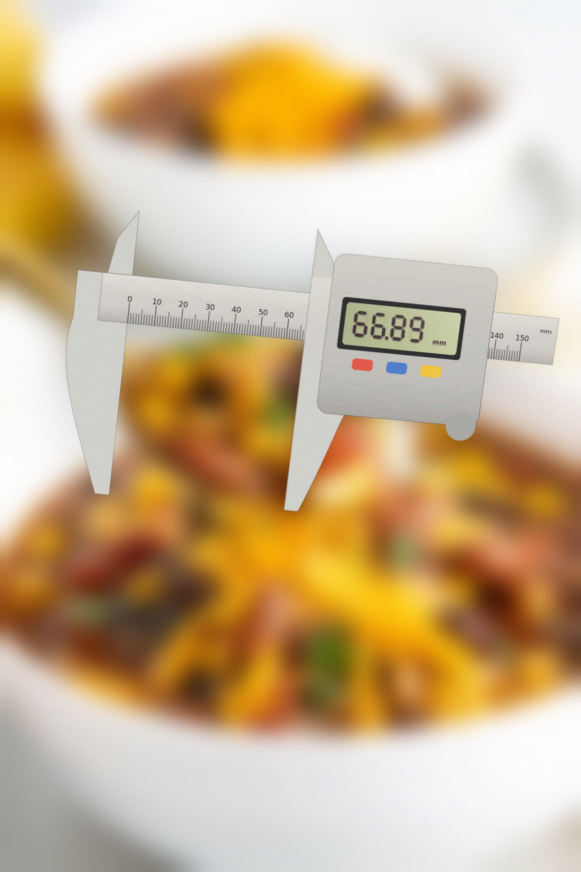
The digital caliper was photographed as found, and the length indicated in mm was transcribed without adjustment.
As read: 66.89 mm
